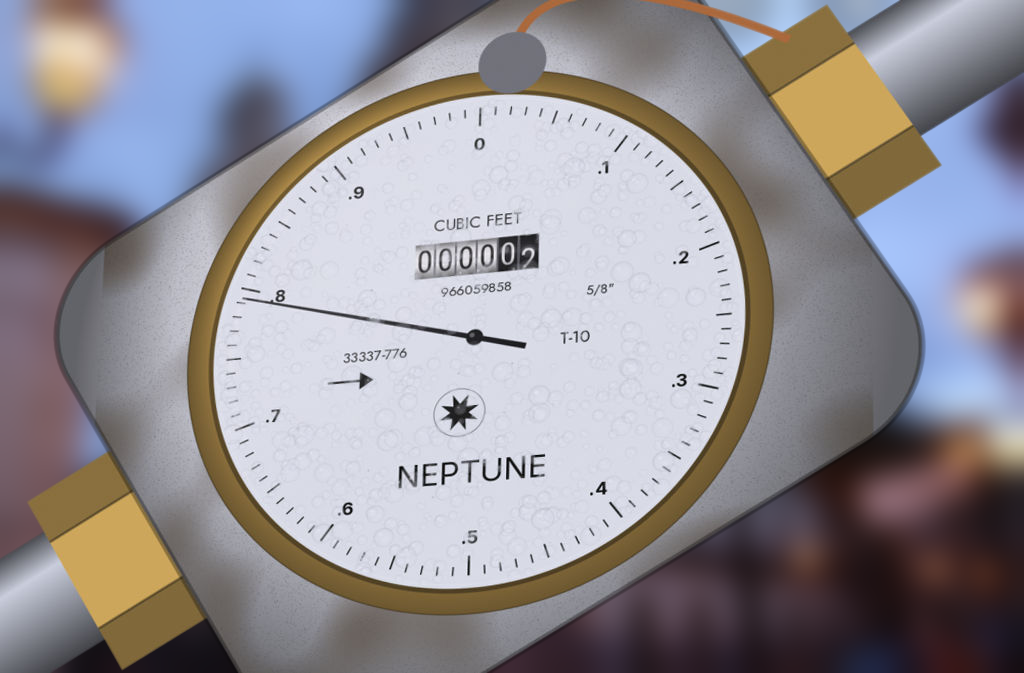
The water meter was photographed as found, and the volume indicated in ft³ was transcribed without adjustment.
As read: 1.79 ft³
